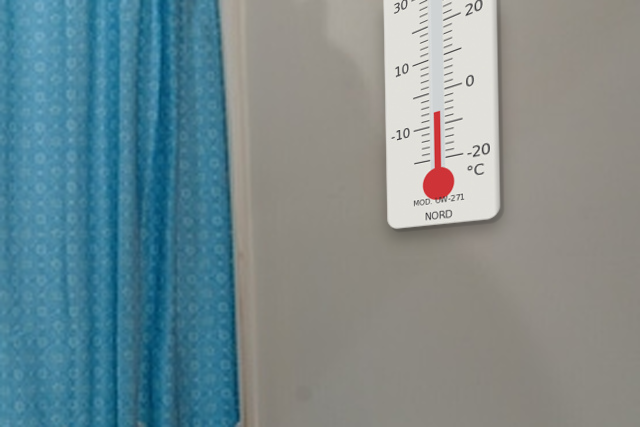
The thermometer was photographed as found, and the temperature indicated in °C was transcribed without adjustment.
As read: -6 °C
